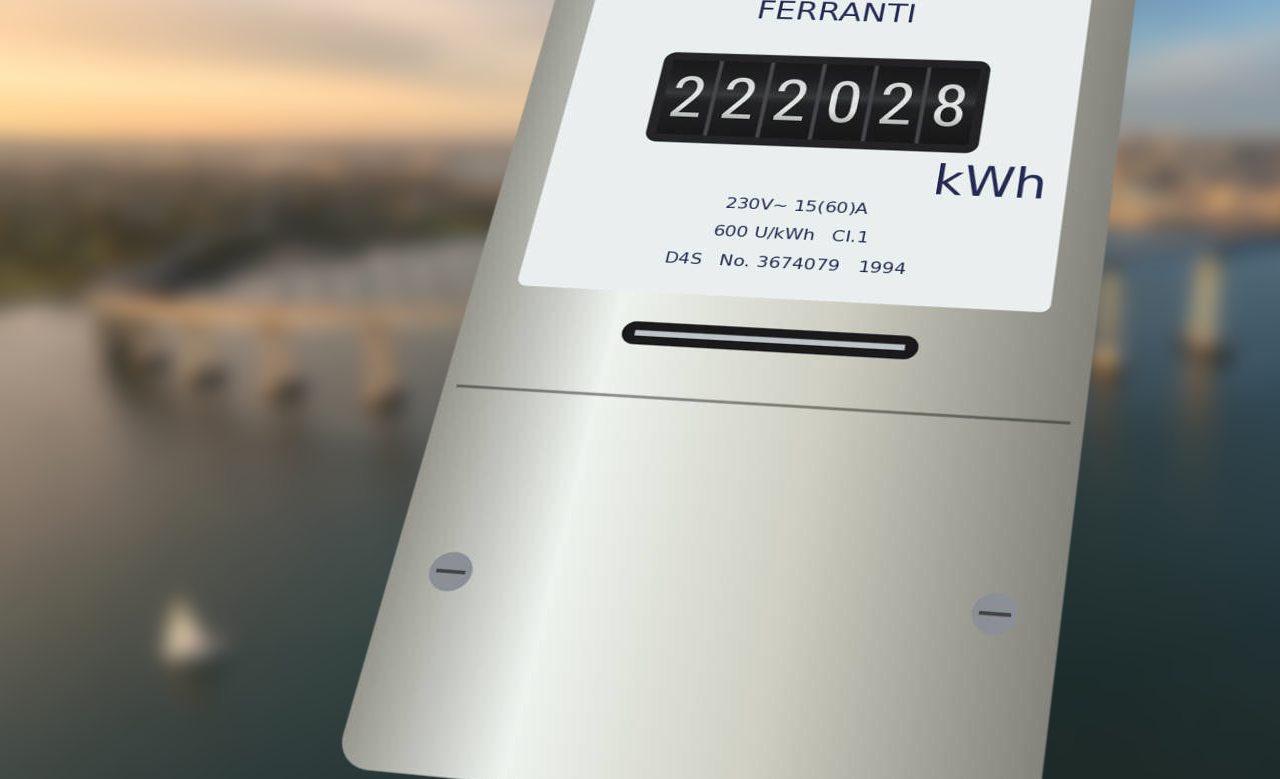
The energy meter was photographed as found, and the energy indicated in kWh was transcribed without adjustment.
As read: 222028 kWh
